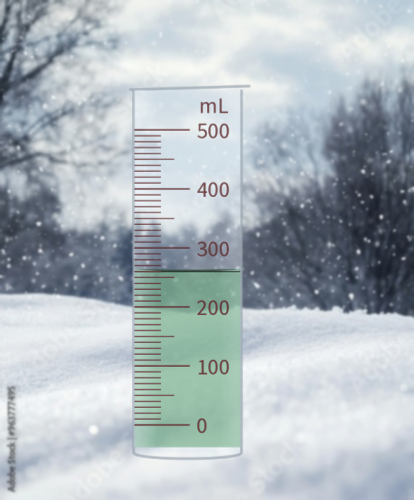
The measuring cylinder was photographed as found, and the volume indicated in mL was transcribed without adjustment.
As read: 260 mL
